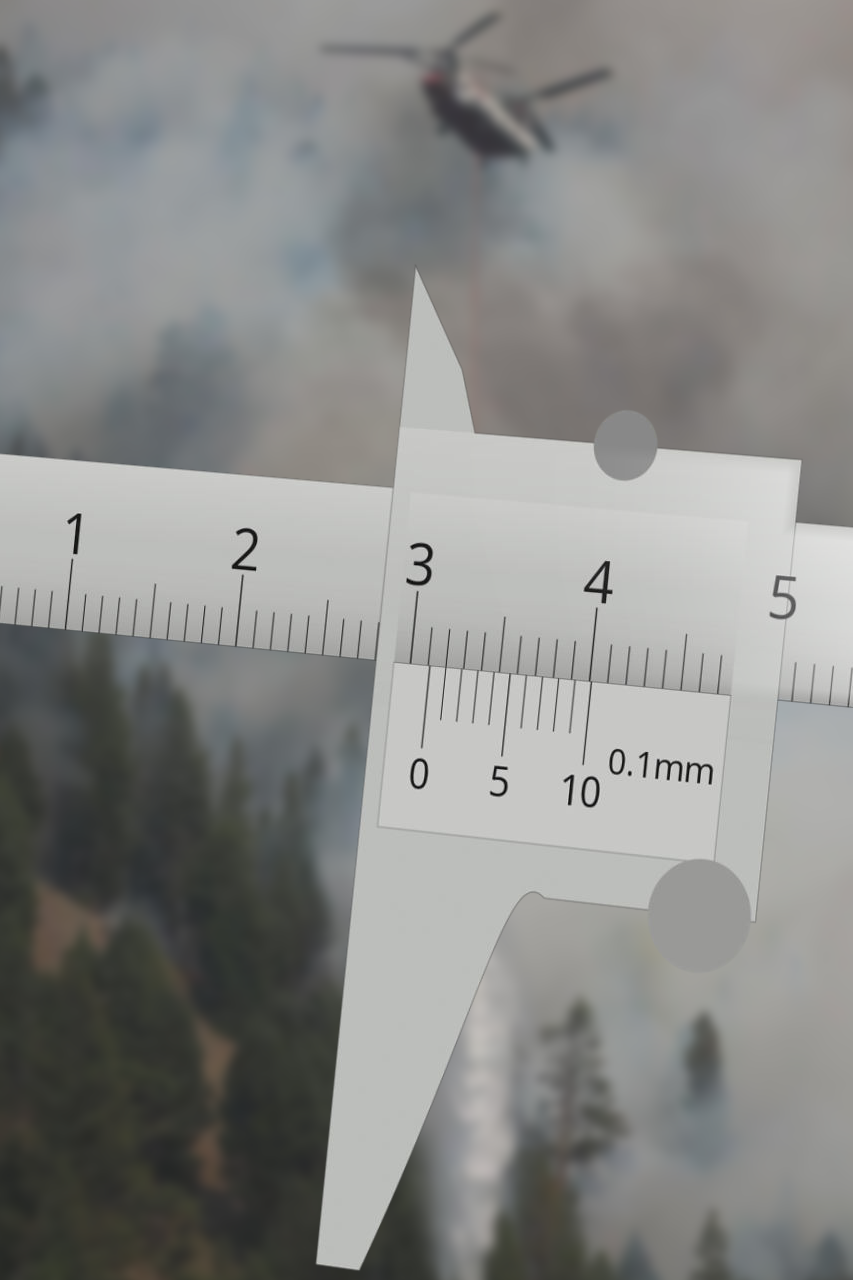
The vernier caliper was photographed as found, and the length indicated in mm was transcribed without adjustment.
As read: 31.1 mm
